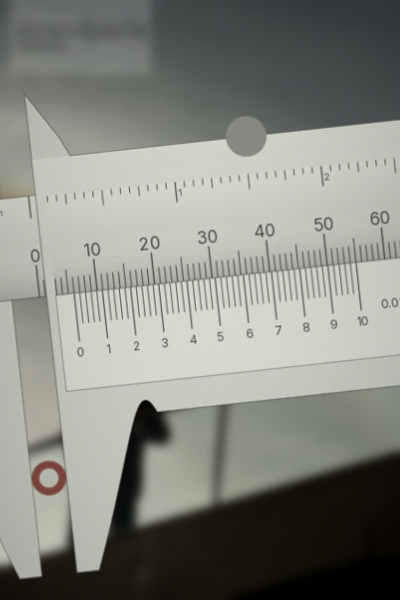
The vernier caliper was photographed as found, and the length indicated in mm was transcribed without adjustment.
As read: 6.0 mm
